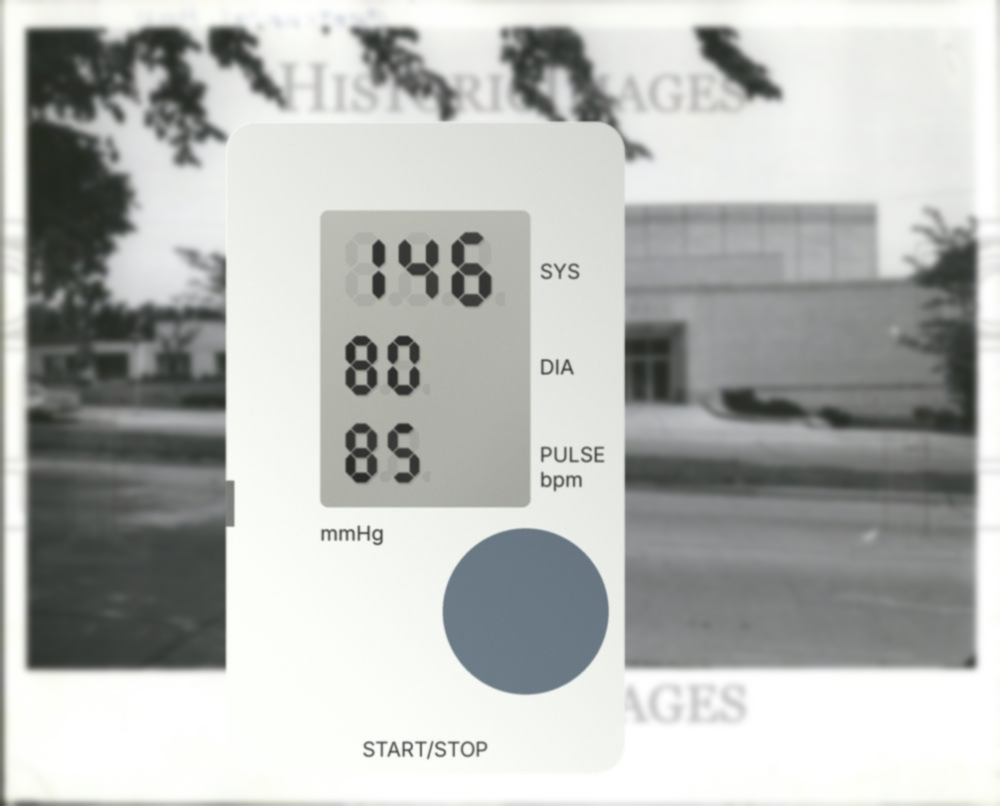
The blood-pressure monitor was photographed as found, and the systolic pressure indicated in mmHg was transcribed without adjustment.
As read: 146 mmHg
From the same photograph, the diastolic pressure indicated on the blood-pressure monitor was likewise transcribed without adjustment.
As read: 80 mmHg
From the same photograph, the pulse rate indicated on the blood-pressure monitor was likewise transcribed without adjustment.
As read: 85 bpm
